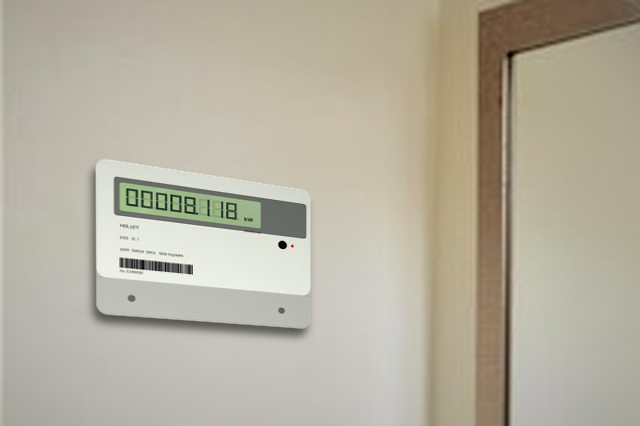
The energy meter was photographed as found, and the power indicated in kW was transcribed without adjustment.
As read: 8.118 kW
